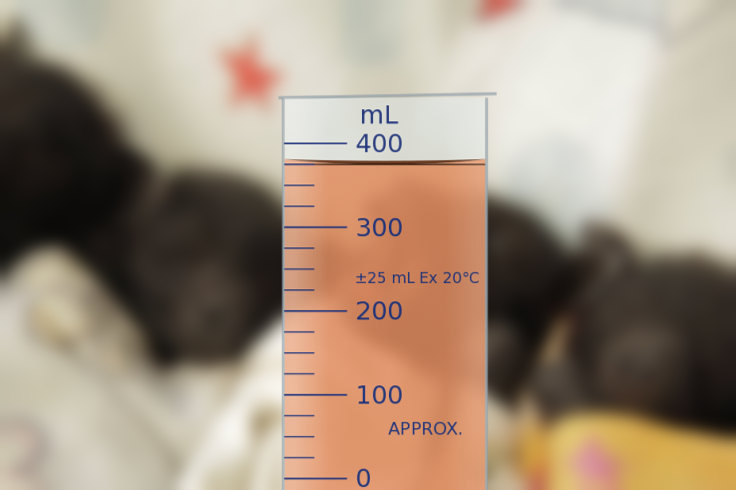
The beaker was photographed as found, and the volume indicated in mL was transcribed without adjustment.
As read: 375 mL
